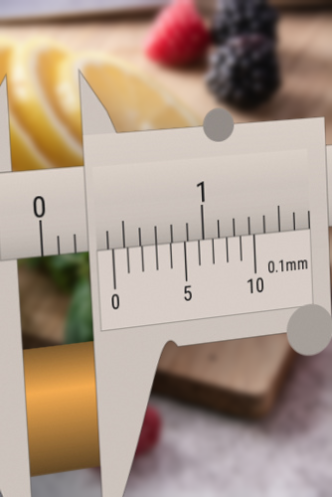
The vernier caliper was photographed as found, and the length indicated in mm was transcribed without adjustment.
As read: 4.3 mm
